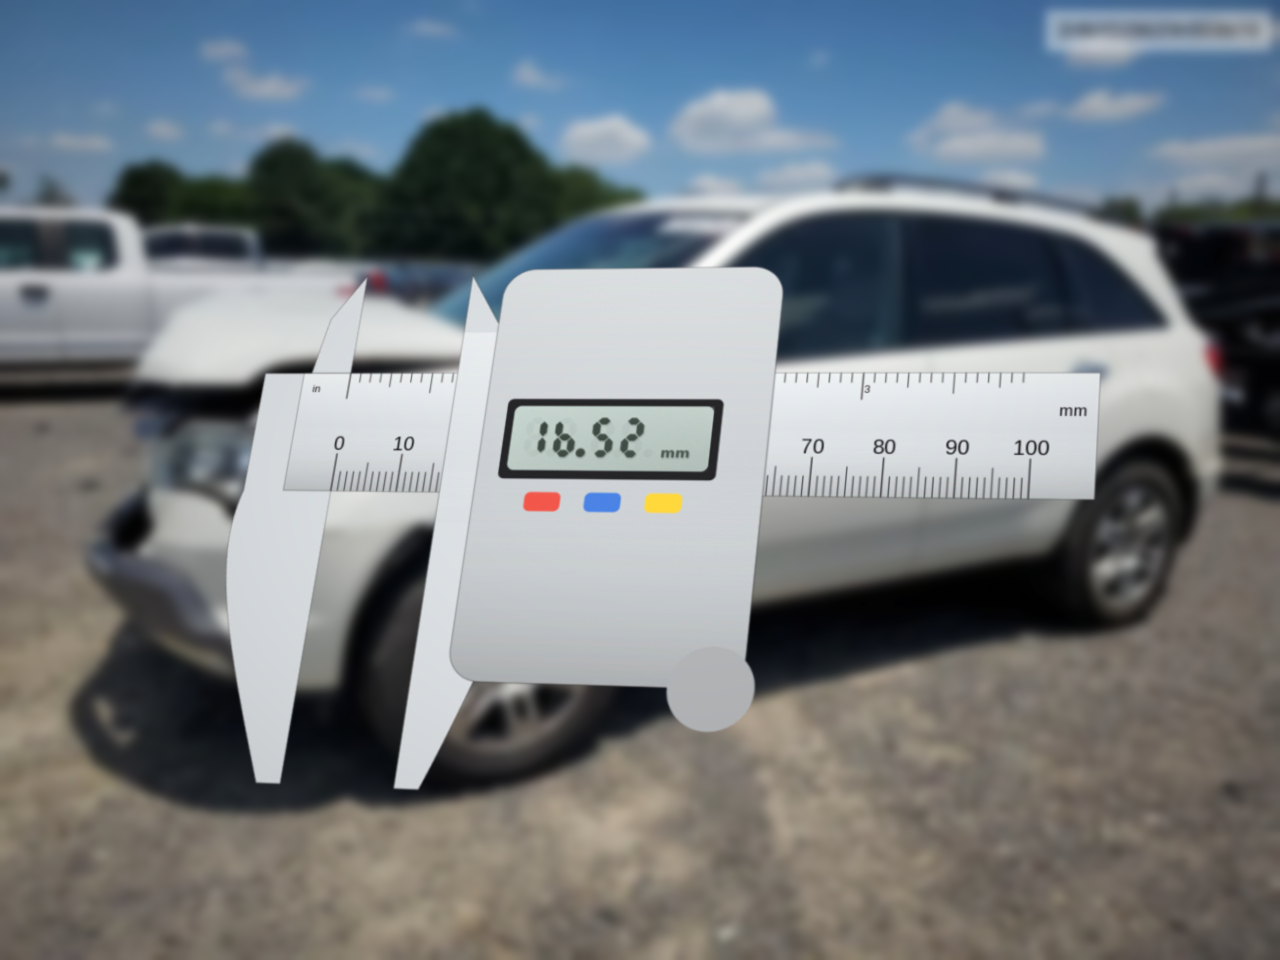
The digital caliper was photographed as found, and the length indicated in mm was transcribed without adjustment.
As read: 16.52 mm
